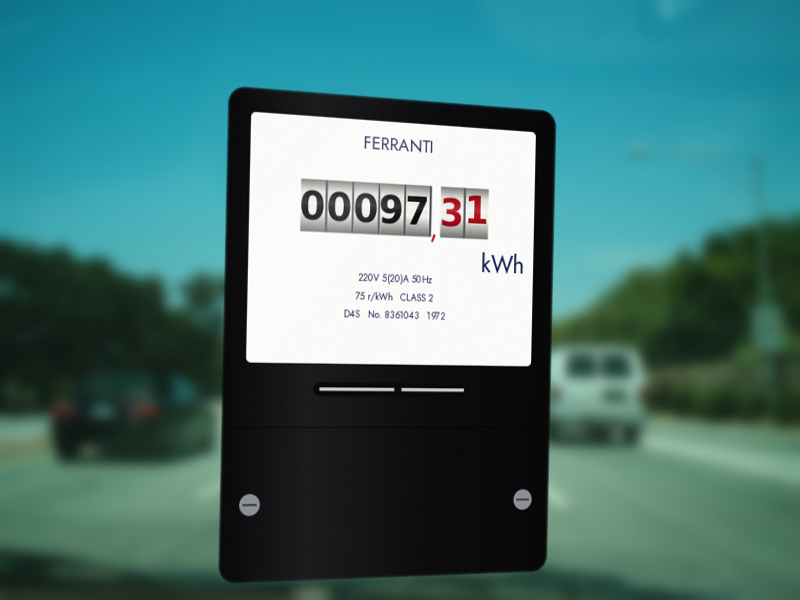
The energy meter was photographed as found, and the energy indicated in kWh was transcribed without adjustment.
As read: 97.31 kWh
